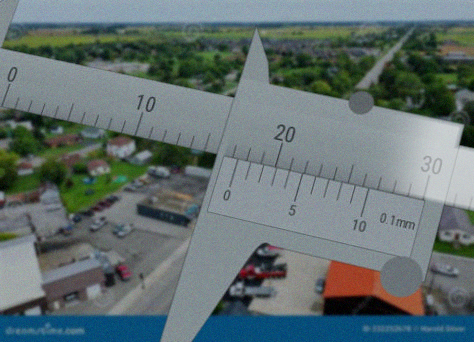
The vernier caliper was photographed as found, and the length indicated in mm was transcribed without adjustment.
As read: 17.4 mm
